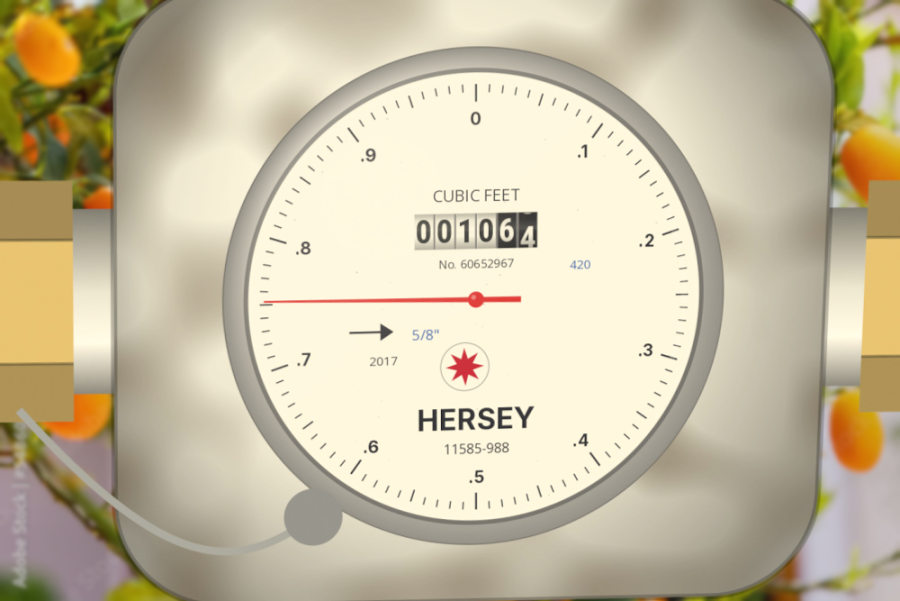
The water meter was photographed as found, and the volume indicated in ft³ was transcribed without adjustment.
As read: 1063.75 ft³
